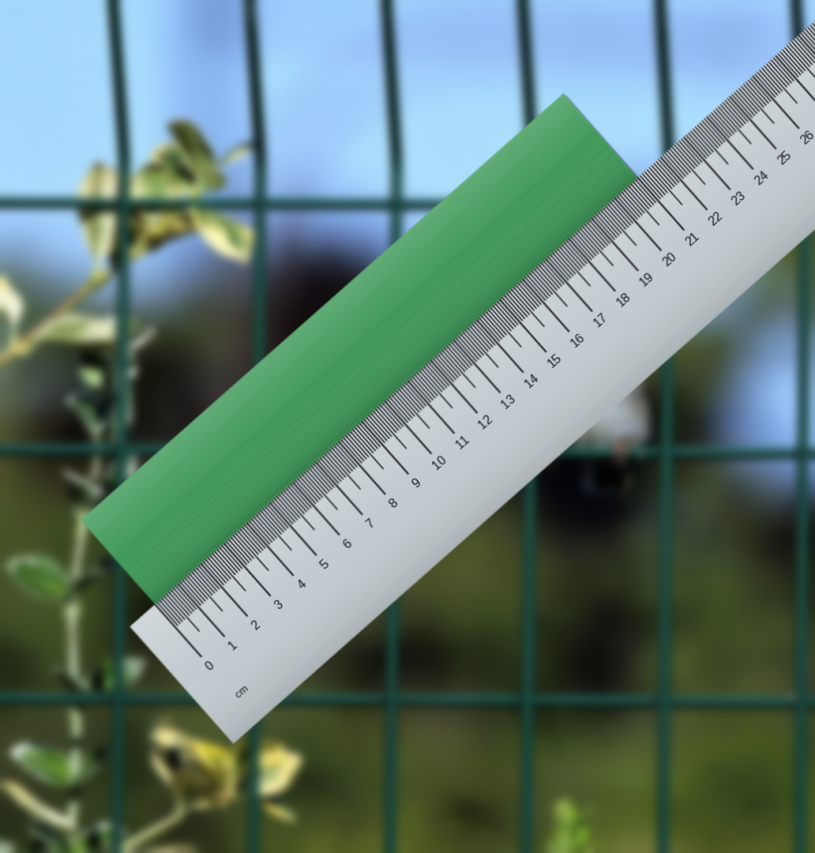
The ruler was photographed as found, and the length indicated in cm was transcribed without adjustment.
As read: 21 cm
